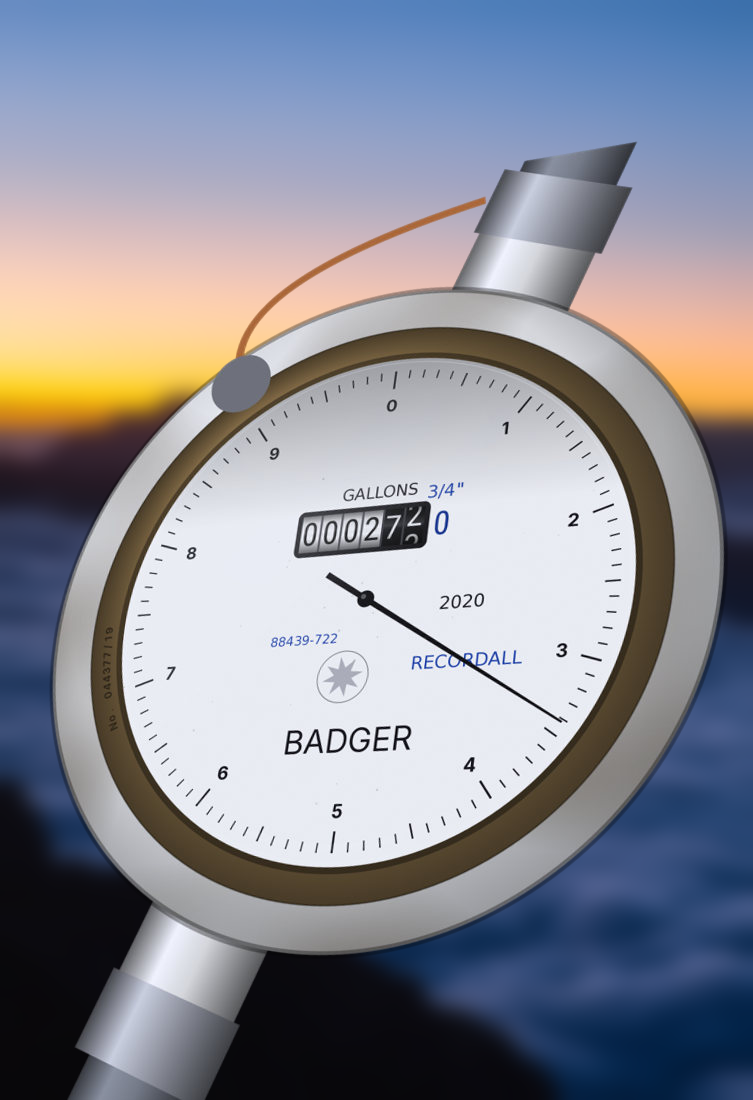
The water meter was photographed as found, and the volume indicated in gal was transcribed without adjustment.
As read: 2723.4 gal
